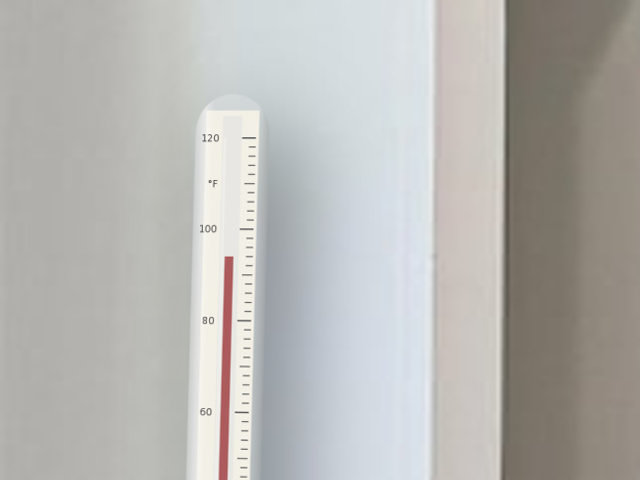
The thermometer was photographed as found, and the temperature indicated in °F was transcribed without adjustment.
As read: 94 °F
